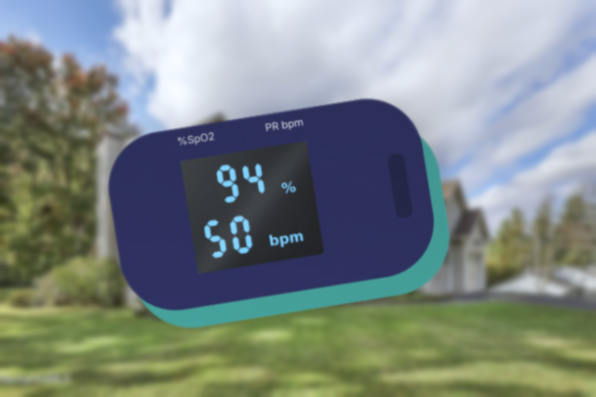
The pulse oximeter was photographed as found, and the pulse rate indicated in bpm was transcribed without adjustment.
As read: 50 bpm
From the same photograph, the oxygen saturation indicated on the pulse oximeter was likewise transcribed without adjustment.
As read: 94 %
